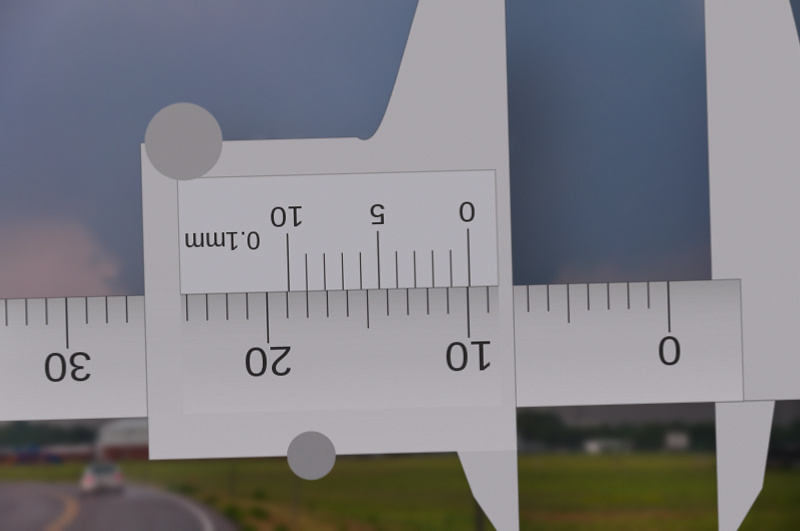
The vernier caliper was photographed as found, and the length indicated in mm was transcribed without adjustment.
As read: 9.9 mm
